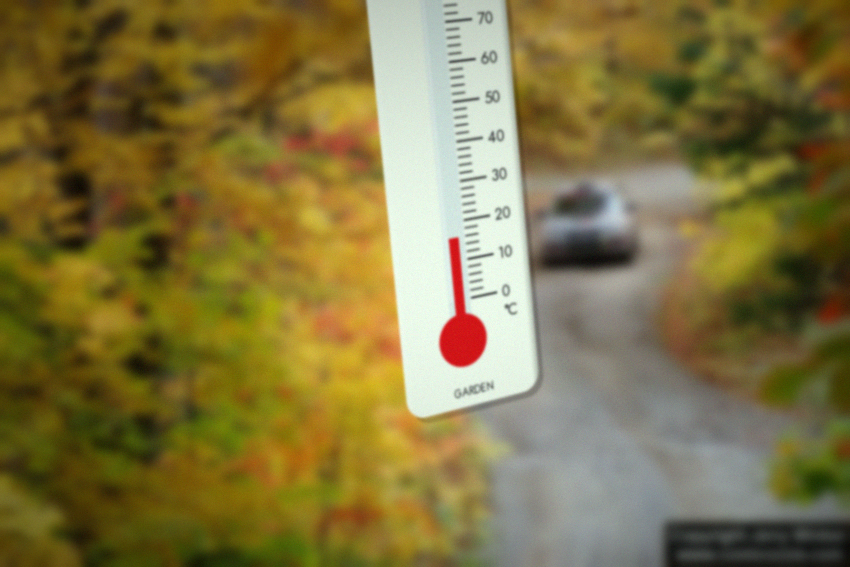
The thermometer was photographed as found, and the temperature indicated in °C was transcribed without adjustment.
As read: 16 °C
